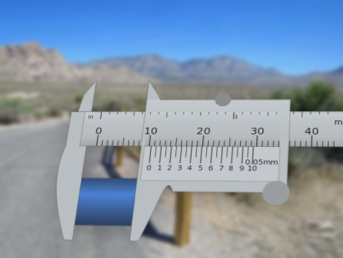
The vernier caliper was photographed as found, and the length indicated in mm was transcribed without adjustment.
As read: 10.4 mm
